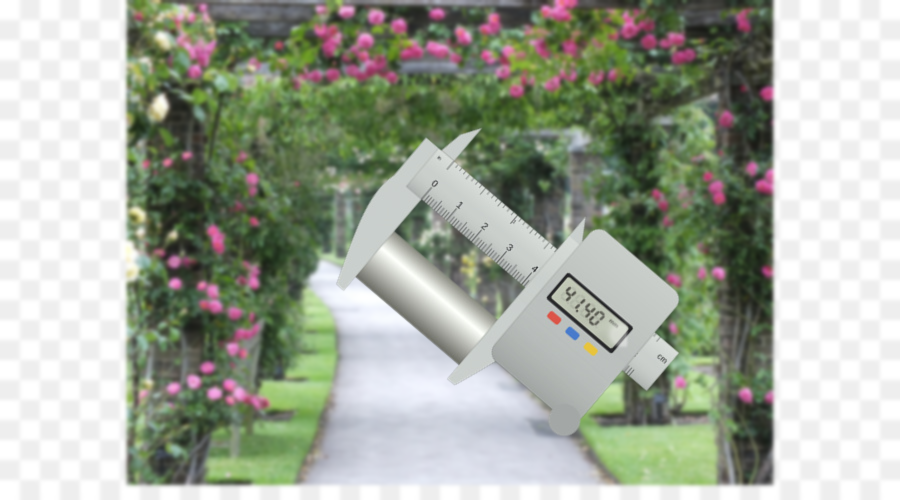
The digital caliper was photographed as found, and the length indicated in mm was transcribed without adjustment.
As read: 41.40 mm
